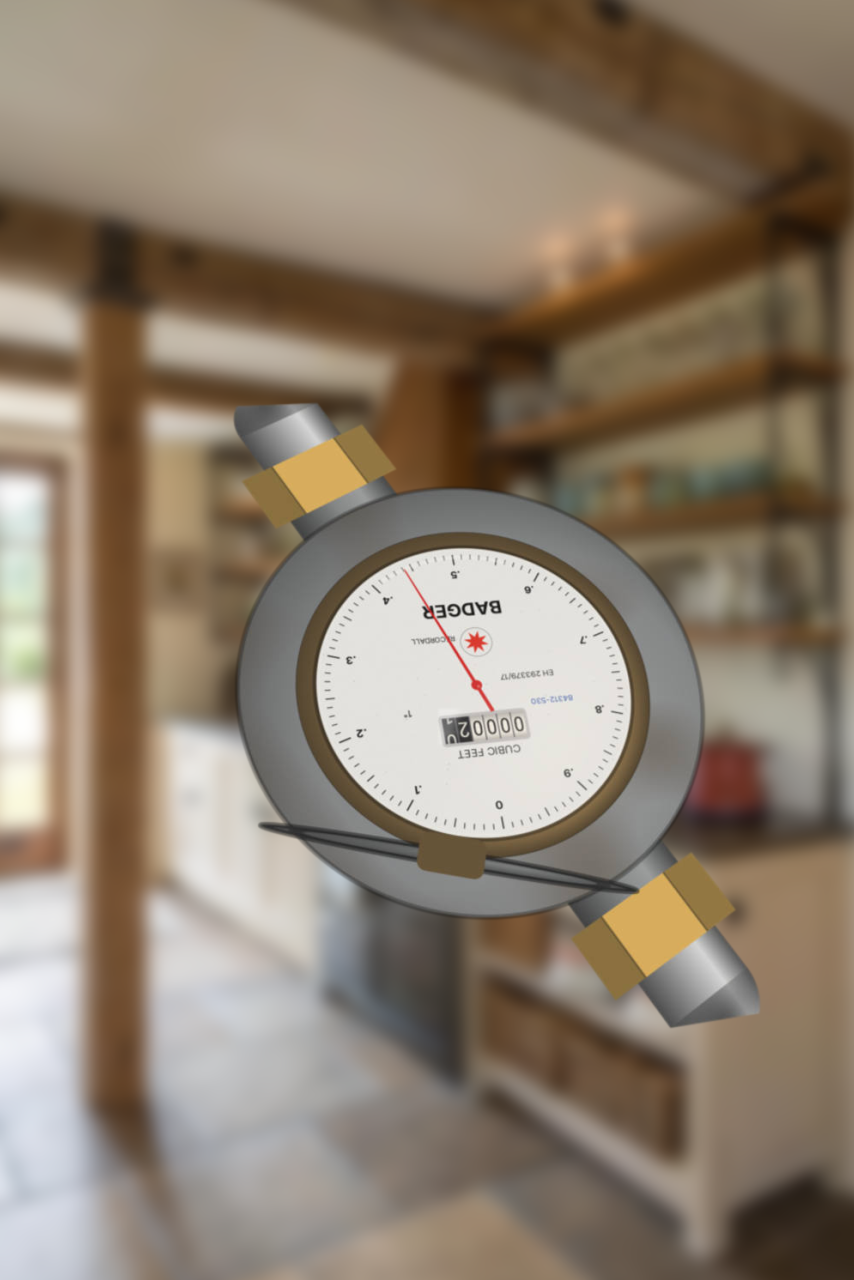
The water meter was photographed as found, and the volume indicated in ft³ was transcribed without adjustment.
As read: 20.44 ft³
